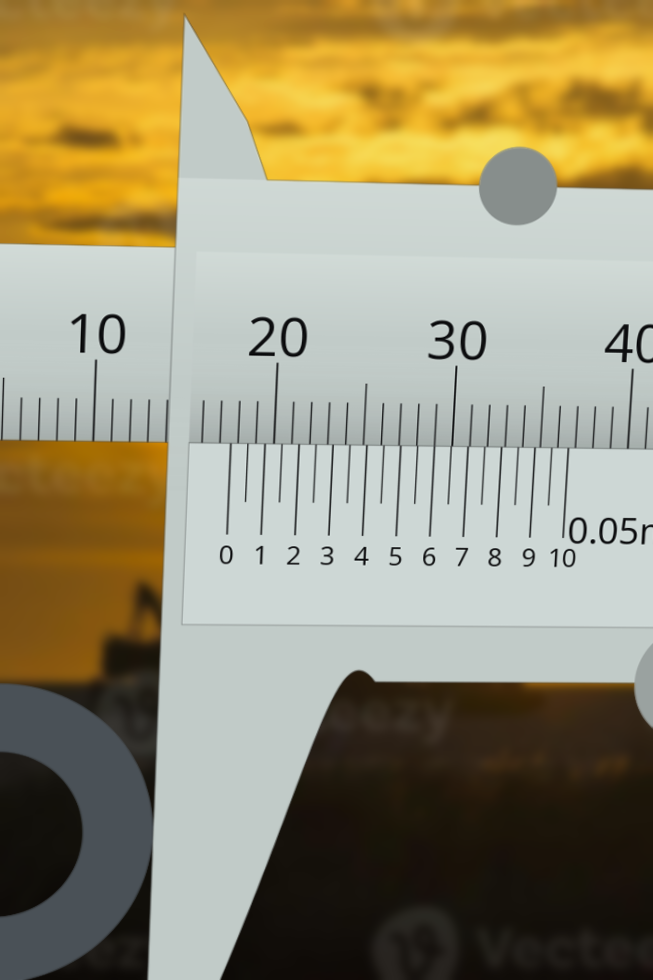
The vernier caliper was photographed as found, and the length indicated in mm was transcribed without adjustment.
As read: 17.6 mm
